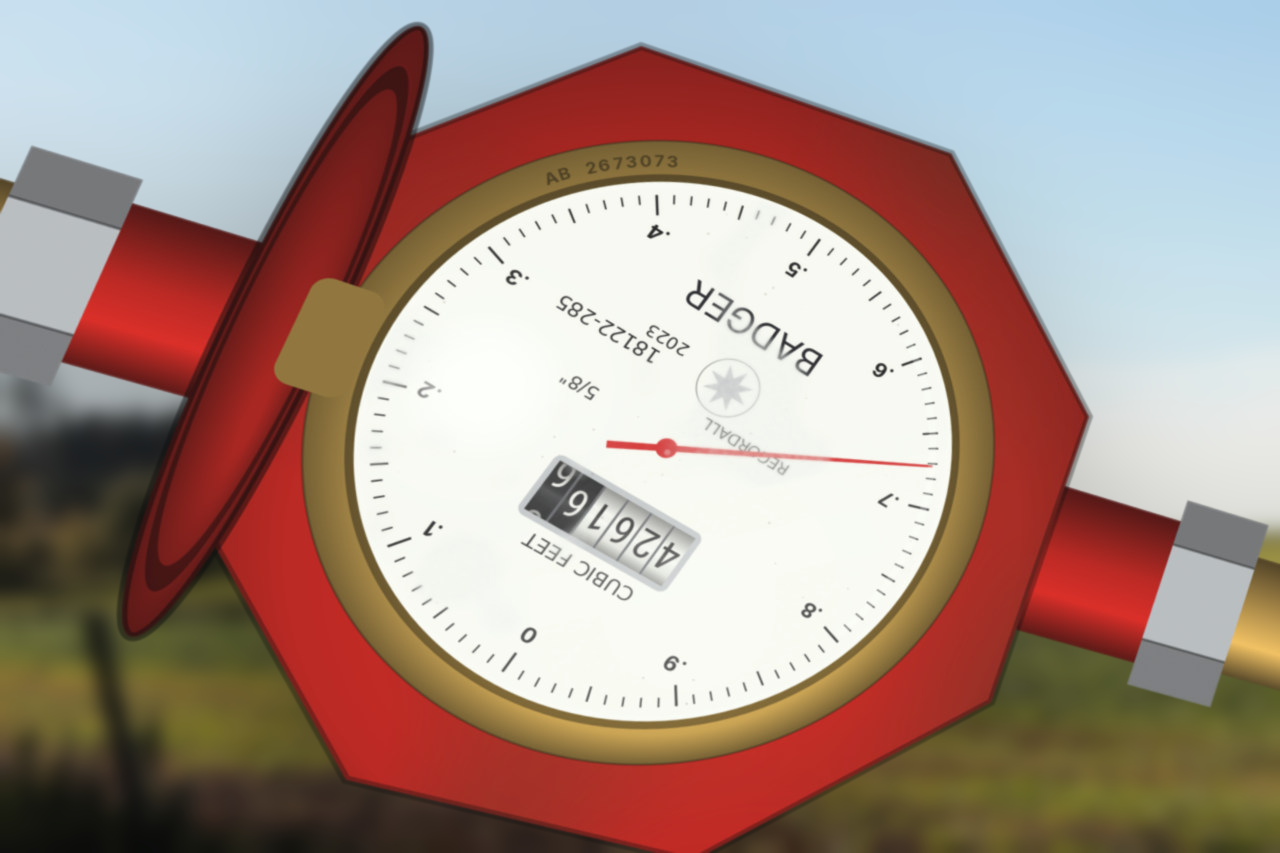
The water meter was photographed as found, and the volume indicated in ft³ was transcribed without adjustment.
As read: 426165.67 ft³
